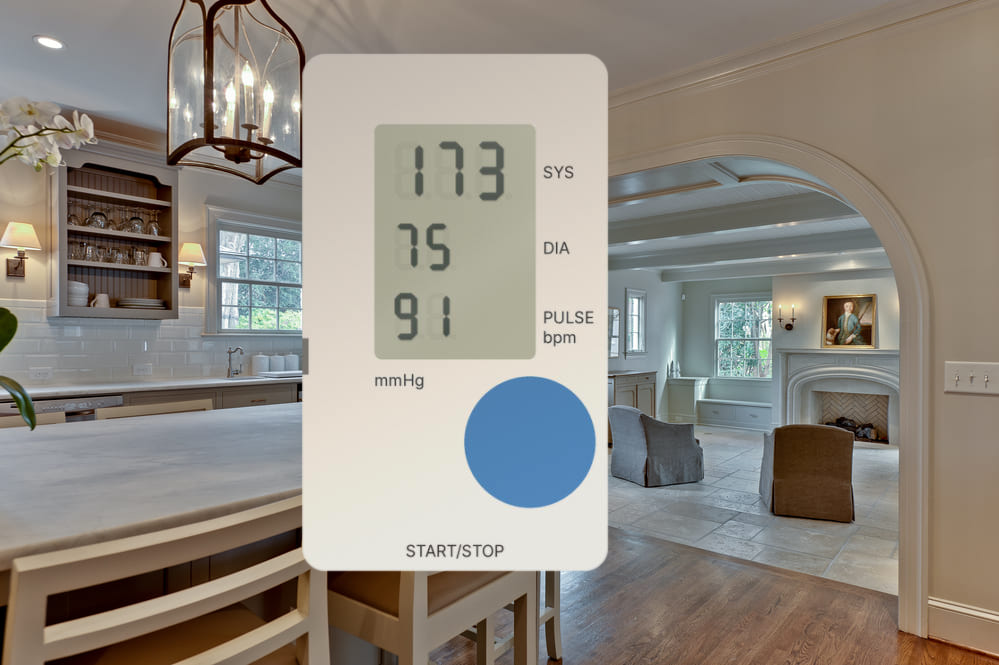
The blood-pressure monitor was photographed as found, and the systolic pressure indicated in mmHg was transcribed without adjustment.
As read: 173 mmHg
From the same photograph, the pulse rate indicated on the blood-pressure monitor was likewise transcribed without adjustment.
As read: 91 bpm
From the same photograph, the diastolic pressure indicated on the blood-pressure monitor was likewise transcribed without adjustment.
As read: 75 mmHg
